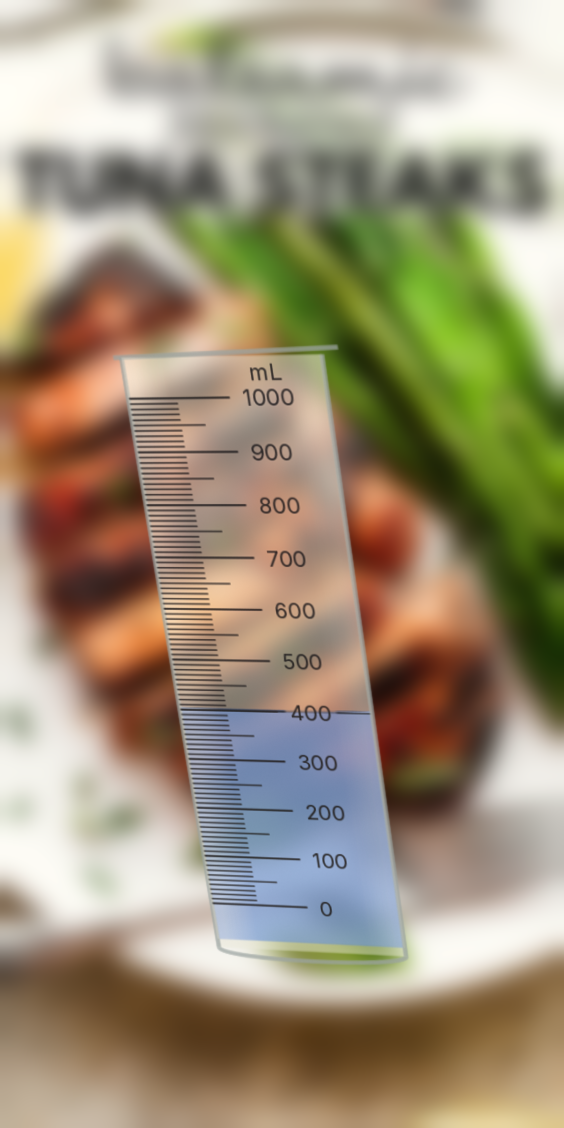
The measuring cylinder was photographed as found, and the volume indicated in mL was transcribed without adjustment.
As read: 400 mL
